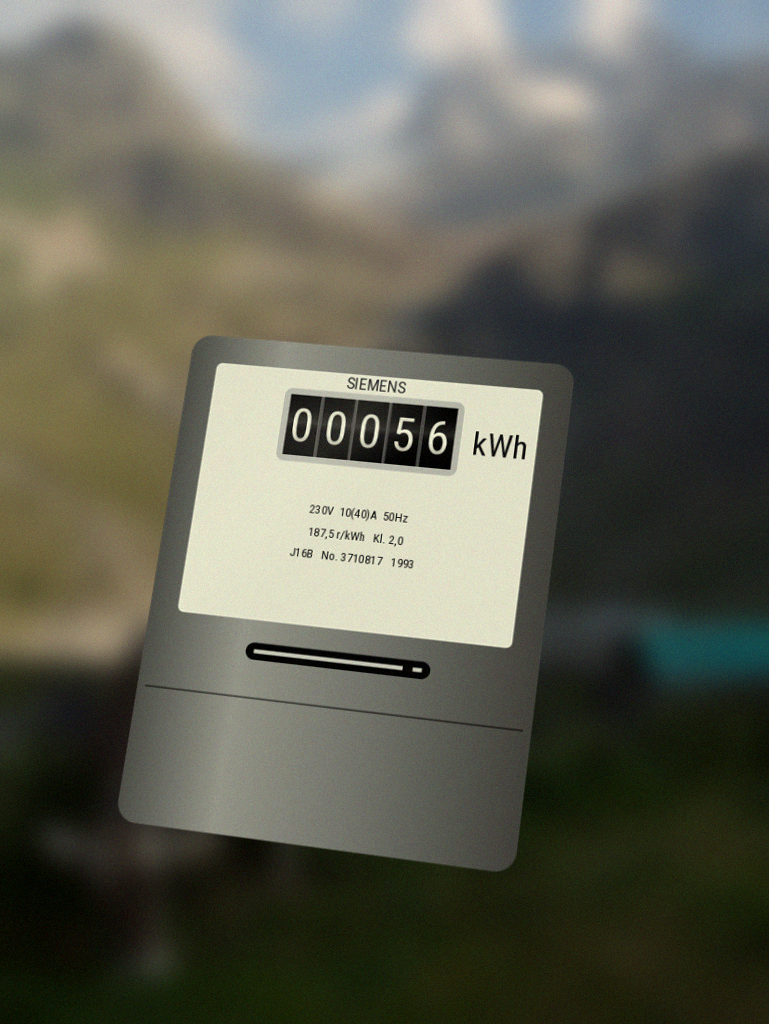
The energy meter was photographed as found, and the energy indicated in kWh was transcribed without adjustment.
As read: 56 kWh
